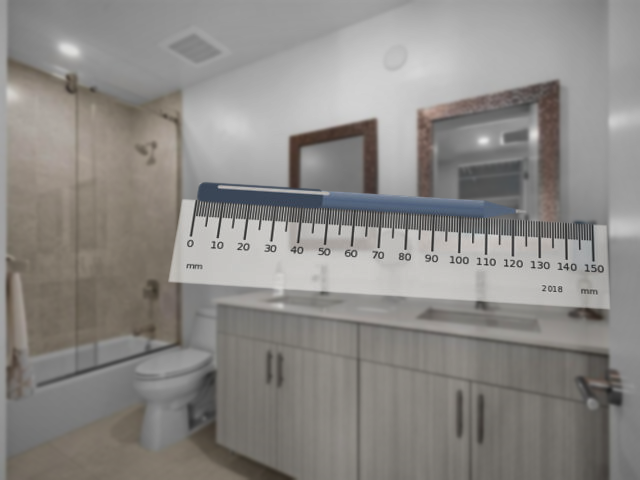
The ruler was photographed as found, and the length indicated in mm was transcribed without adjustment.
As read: 125 mm
